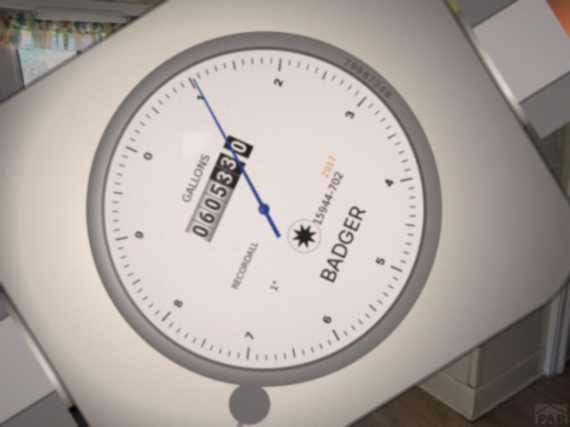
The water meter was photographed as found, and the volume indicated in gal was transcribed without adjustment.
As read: 605331.0 gal
